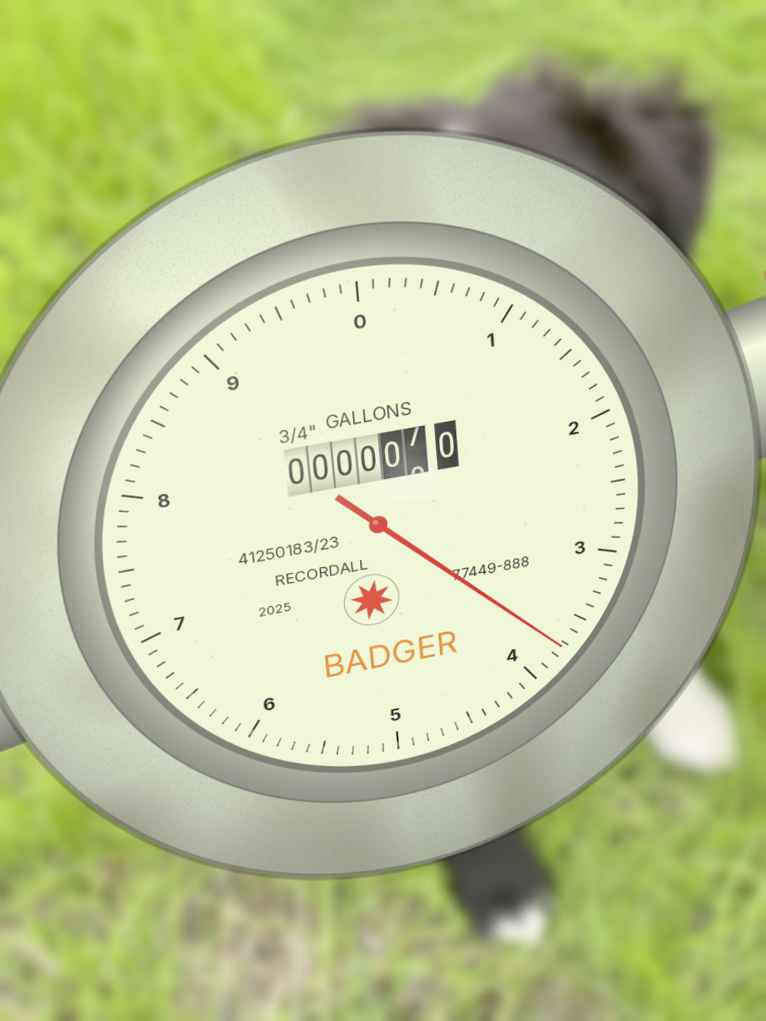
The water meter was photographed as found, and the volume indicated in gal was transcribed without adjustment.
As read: 73.7 gal
